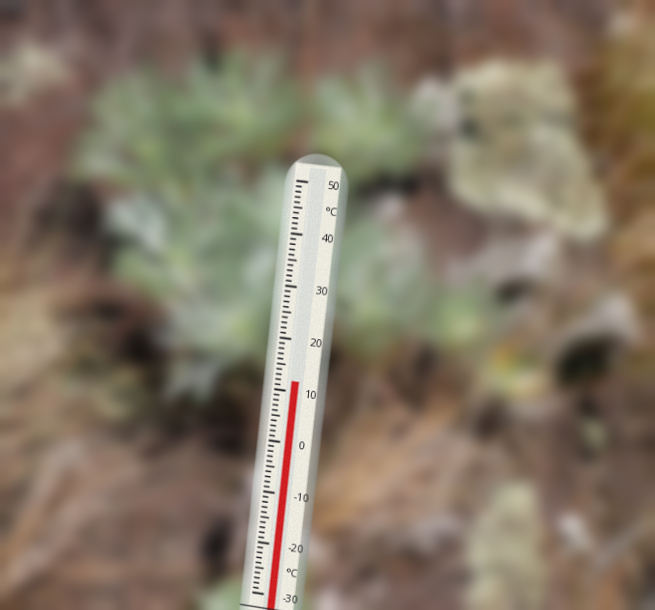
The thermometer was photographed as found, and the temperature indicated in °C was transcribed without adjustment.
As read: 12 °C
